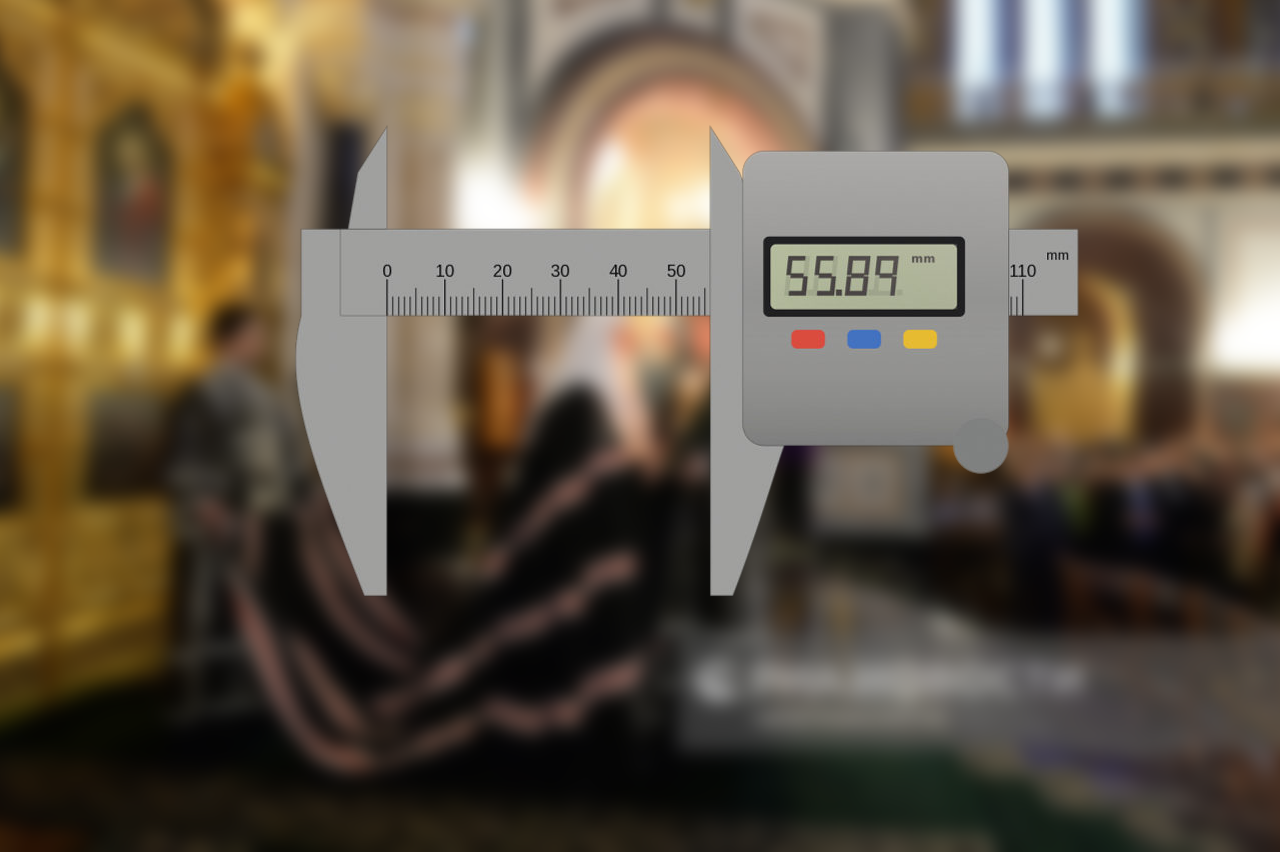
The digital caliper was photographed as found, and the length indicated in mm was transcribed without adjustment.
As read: 55.89 mm
